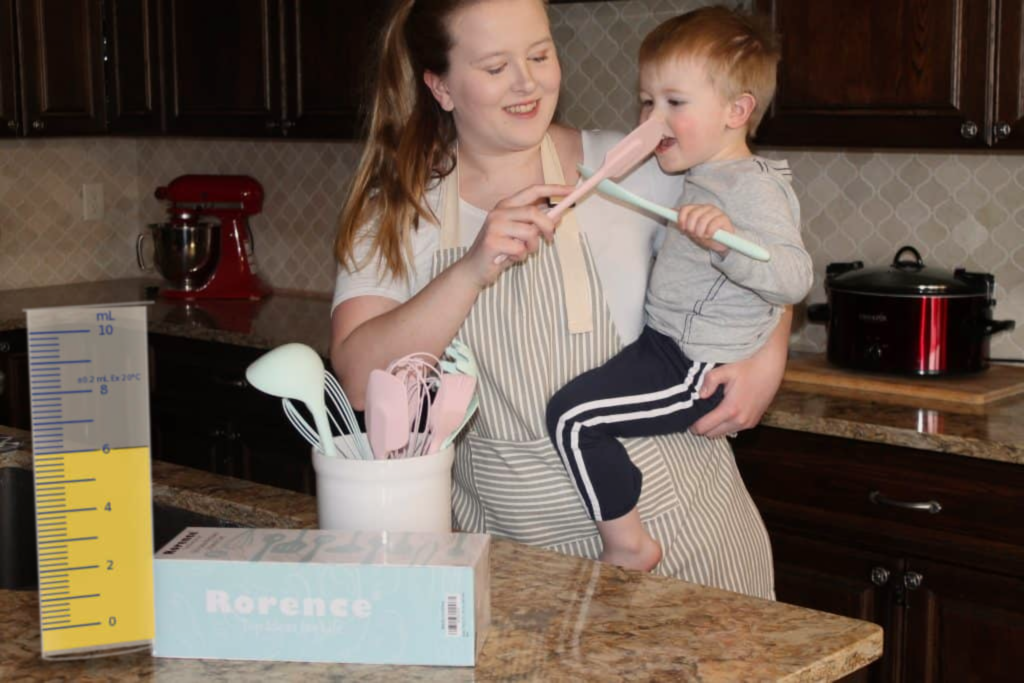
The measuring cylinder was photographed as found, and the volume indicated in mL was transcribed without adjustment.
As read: 6 mL
